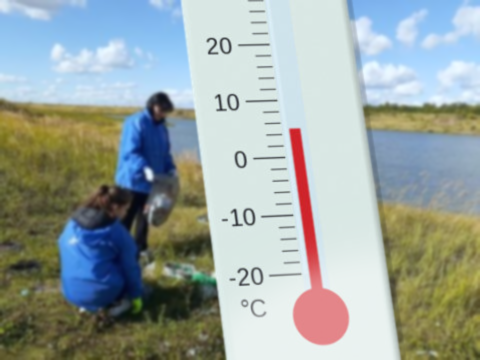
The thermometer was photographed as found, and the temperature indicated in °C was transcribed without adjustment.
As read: 5 °C
